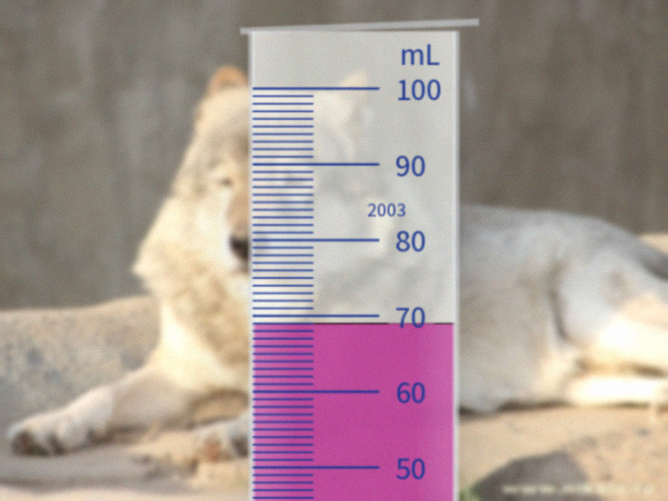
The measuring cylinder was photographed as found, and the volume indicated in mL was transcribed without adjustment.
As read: 69 mL
